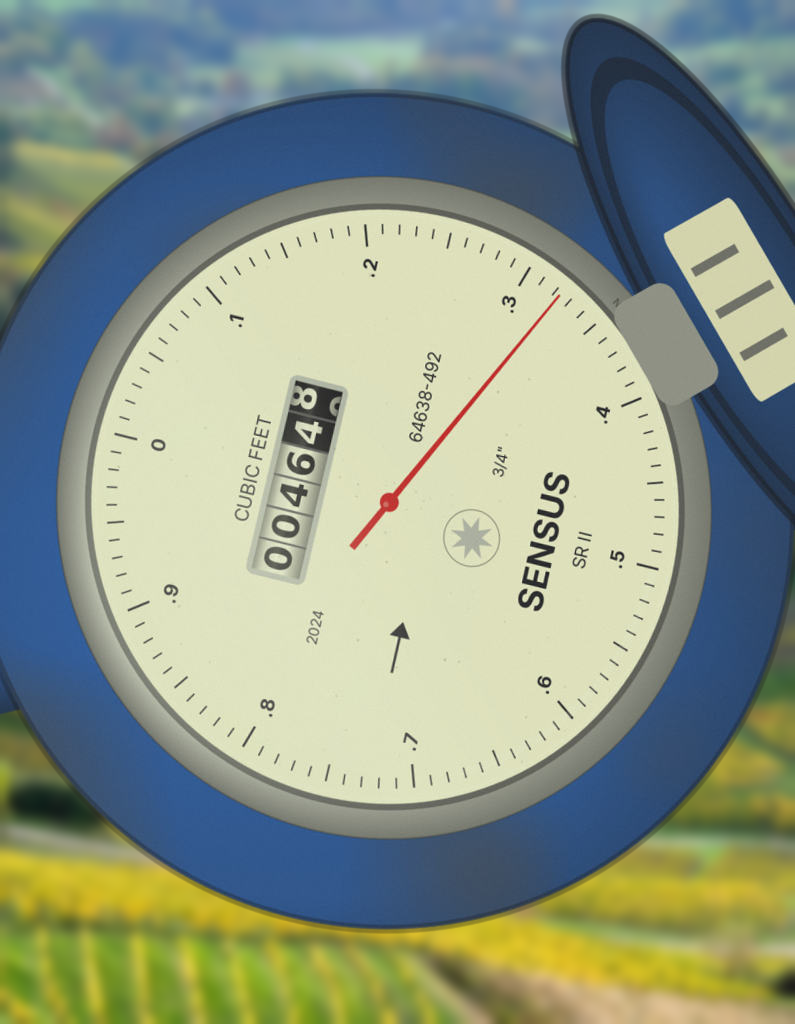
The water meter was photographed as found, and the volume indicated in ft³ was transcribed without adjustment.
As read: 4648.32 ft³
